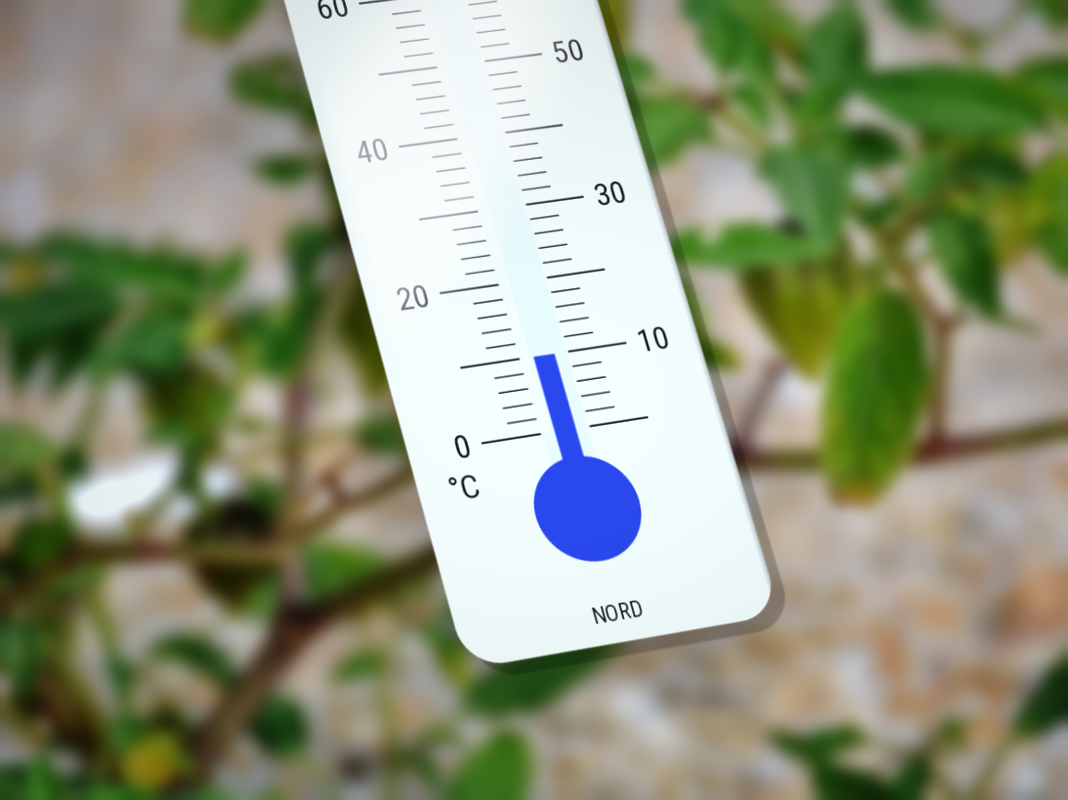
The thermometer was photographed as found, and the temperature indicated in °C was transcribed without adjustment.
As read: 10 °C
